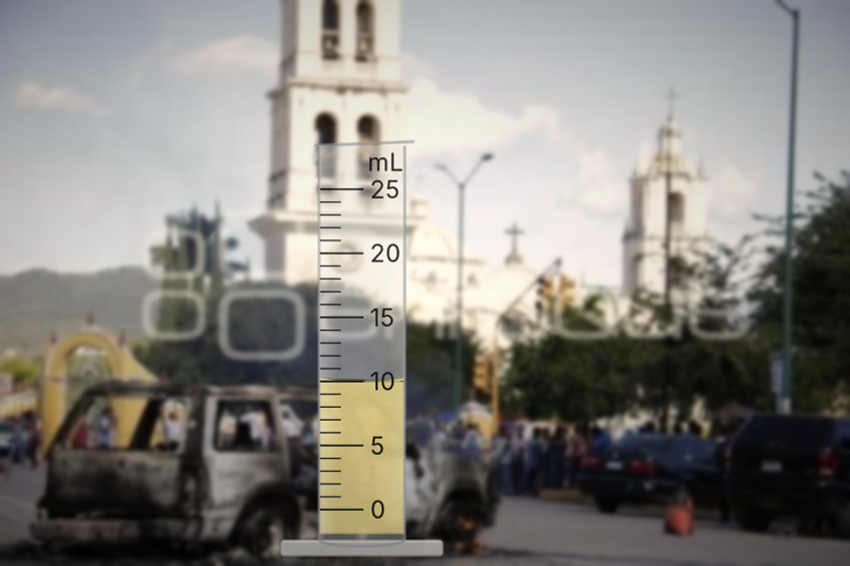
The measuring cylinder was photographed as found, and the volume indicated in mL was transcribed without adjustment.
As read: 10 mL
